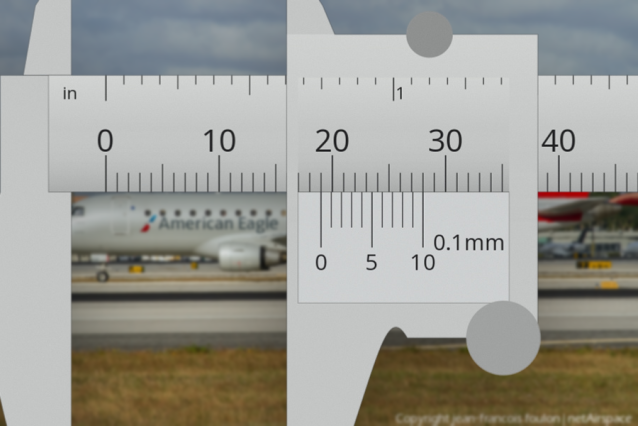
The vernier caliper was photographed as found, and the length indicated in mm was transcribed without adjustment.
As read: 19.0 mm
